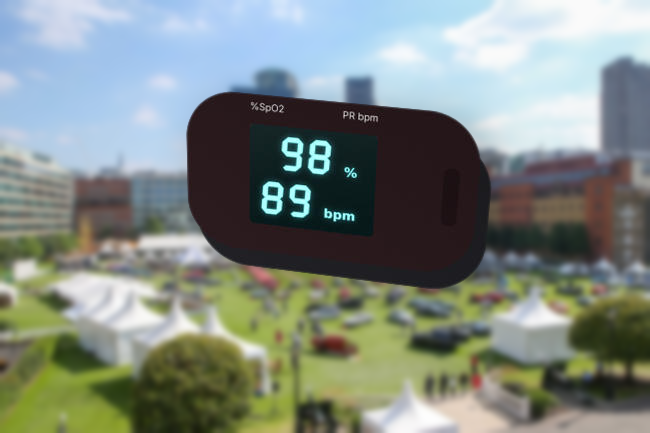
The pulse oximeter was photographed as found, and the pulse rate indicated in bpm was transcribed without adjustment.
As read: 89 bpm
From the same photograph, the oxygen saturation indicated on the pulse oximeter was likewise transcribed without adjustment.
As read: 98 %
